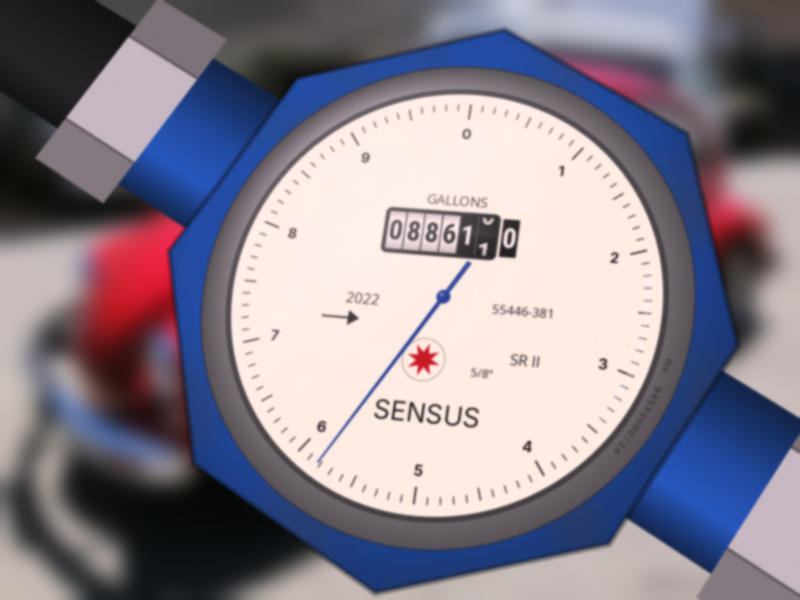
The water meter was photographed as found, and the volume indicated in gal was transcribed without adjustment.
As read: 886105.8 gal
